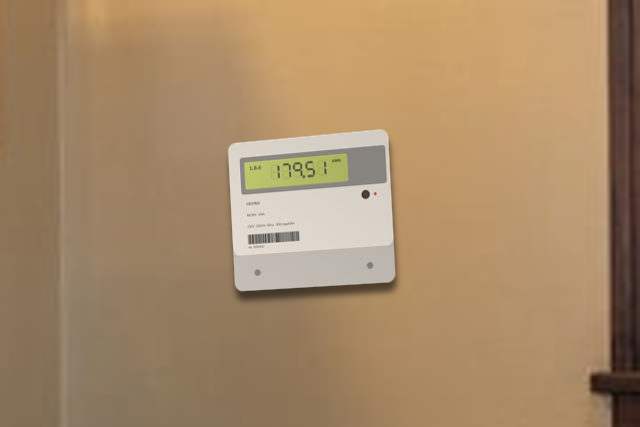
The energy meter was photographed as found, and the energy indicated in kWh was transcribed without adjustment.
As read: 179.51 kWh
